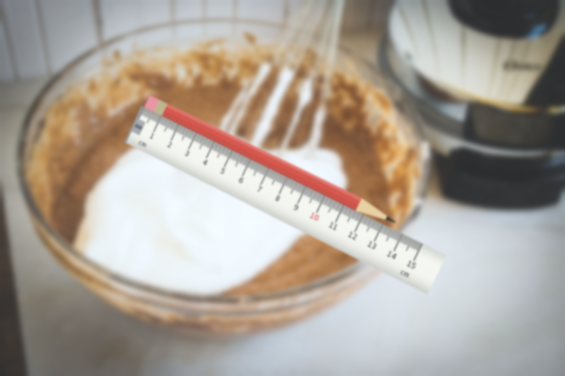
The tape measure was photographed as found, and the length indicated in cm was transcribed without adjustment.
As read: 13.5 cm
